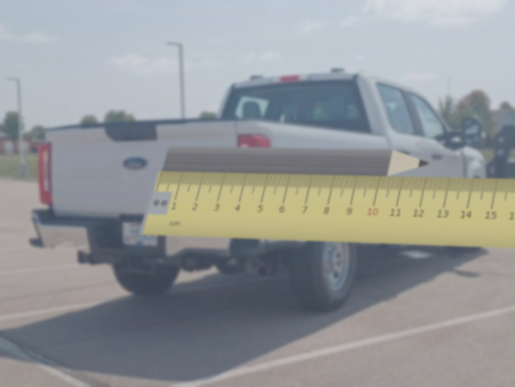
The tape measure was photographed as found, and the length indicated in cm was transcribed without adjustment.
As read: 12 cm
